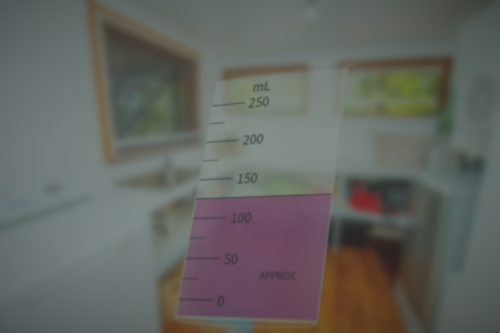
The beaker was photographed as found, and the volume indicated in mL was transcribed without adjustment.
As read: 125 mL
